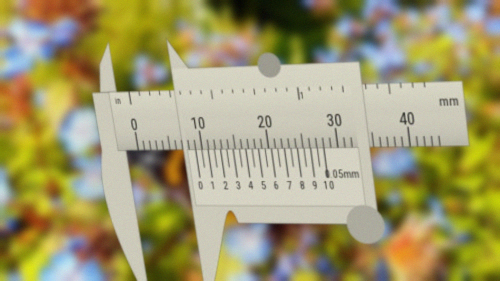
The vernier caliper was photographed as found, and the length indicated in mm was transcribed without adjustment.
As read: 9.0 mm
